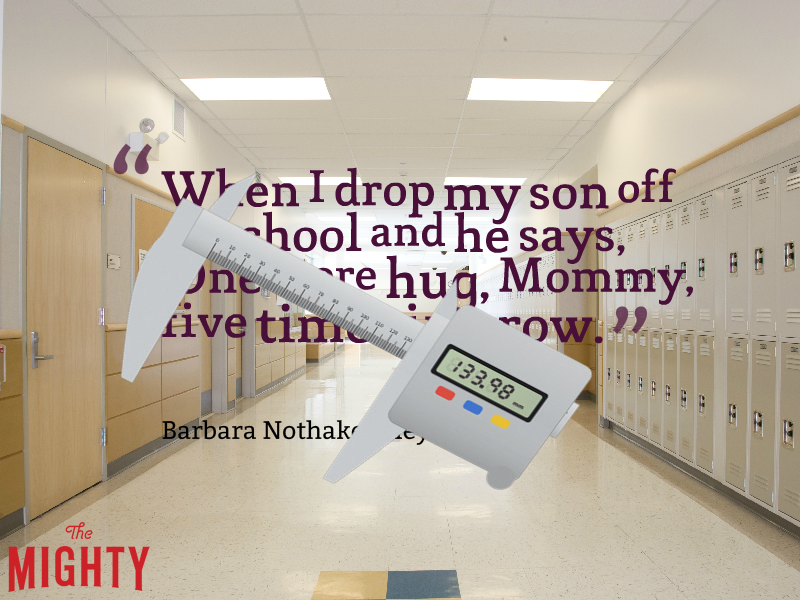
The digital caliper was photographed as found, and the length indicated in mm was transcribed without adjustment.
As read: 133.98 mm
